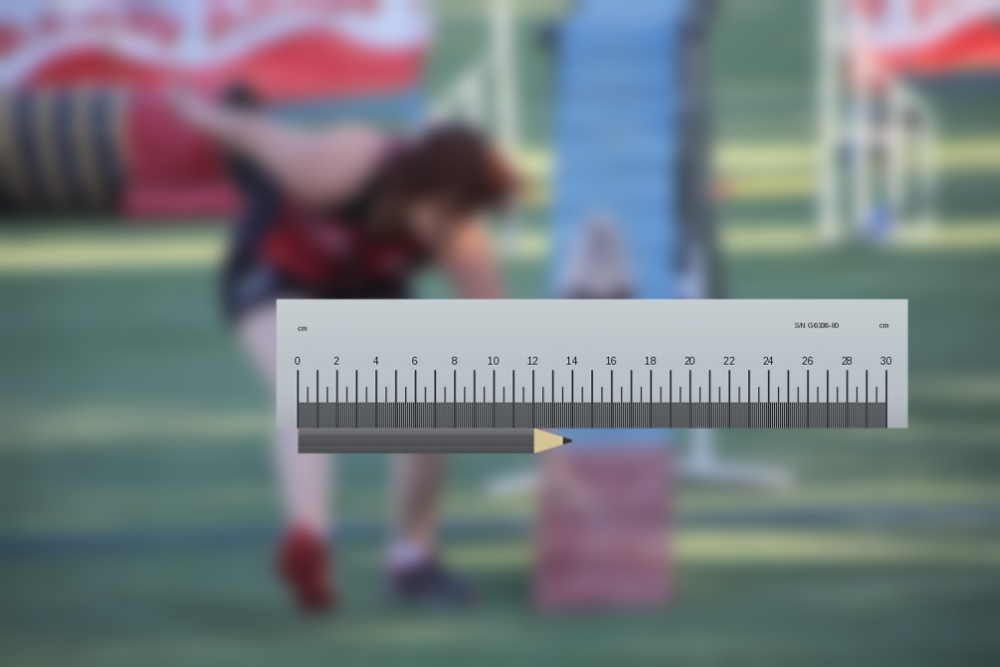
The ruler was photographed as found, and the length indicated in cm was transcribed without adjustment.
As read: 14 cm
